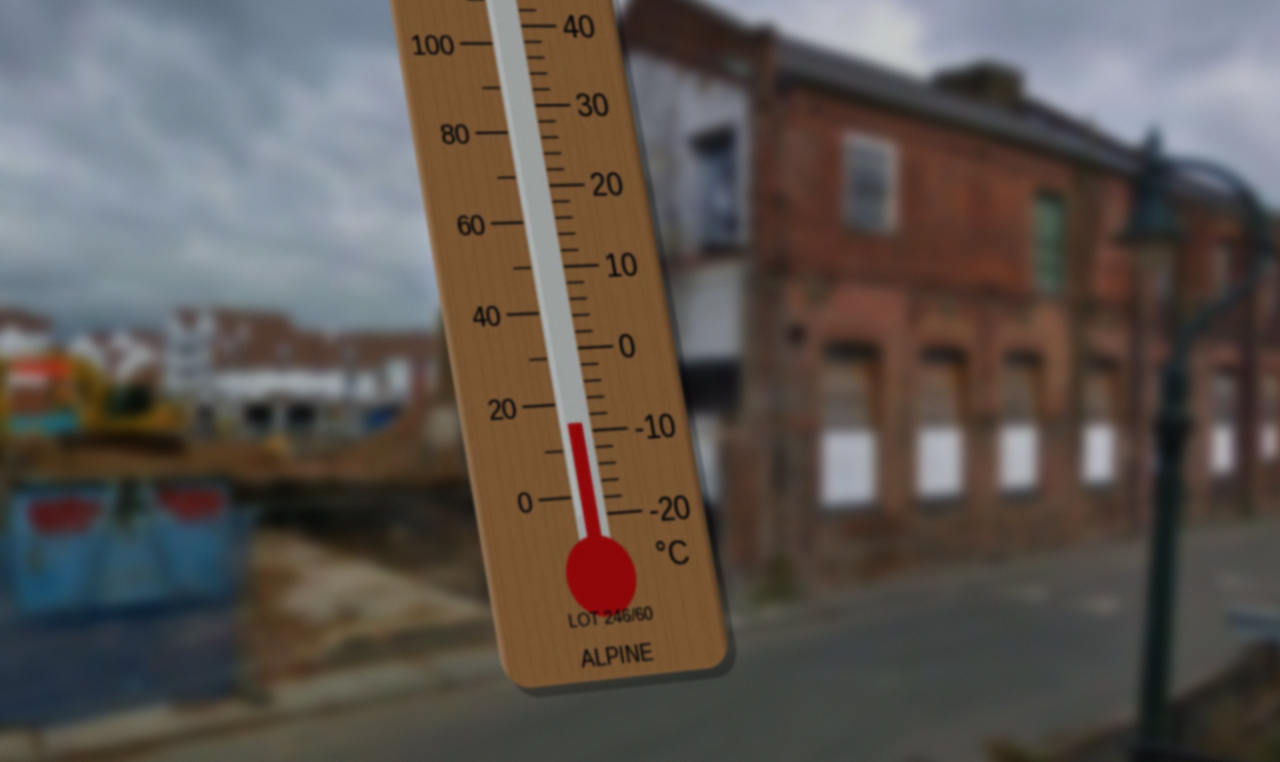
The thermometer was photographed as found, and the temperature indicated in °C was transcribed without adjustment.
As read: -9 °C
